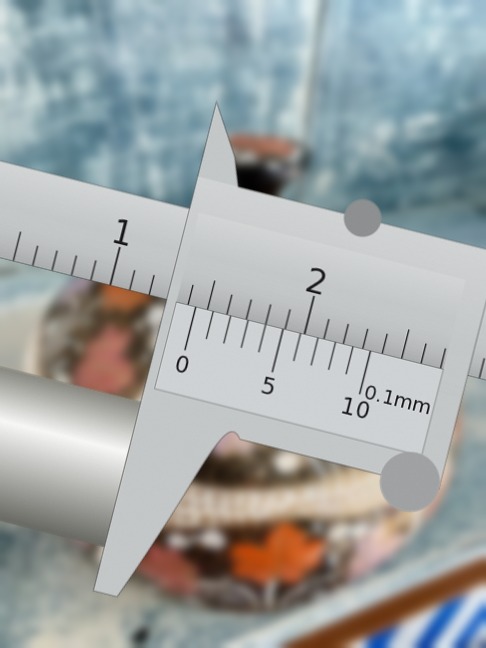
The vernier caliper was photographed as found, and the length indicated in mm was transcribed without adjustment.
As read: 14.4 mm
